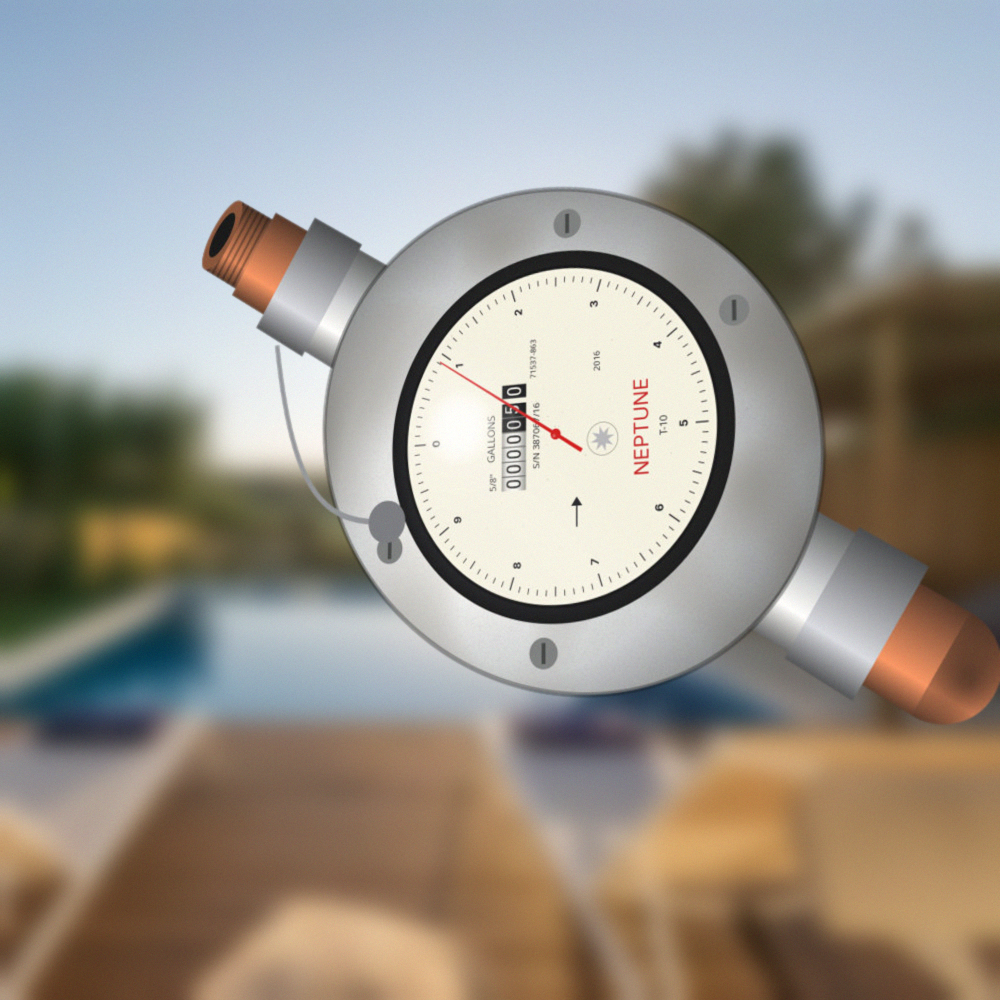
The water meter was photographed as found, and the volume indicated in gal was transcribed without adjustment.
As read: 50.9 gal
